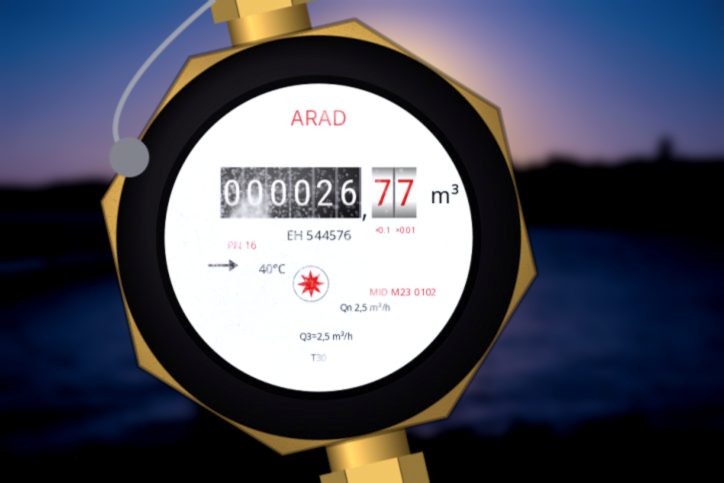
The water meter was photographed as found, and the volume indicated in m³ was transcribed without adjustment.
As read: 26.77 m³
